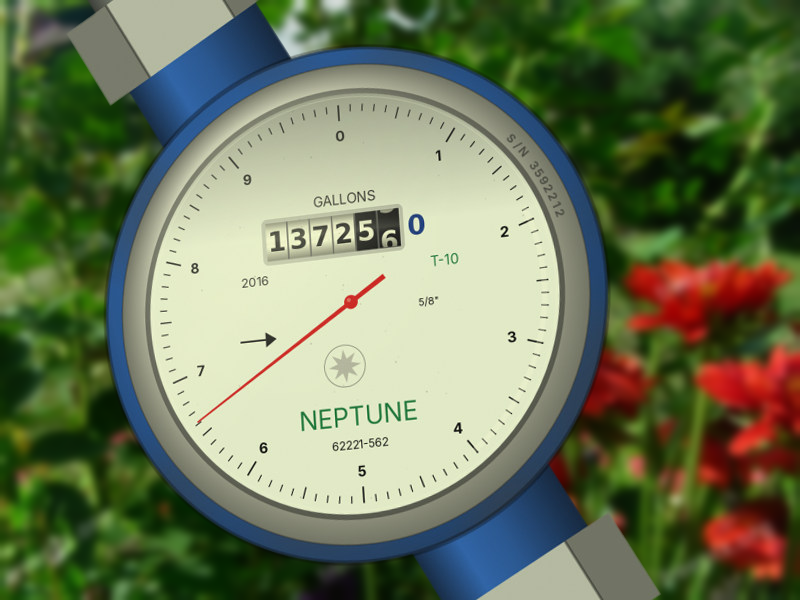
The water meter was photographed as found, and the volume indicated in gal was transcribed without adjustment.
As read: 1372556.6 gal
